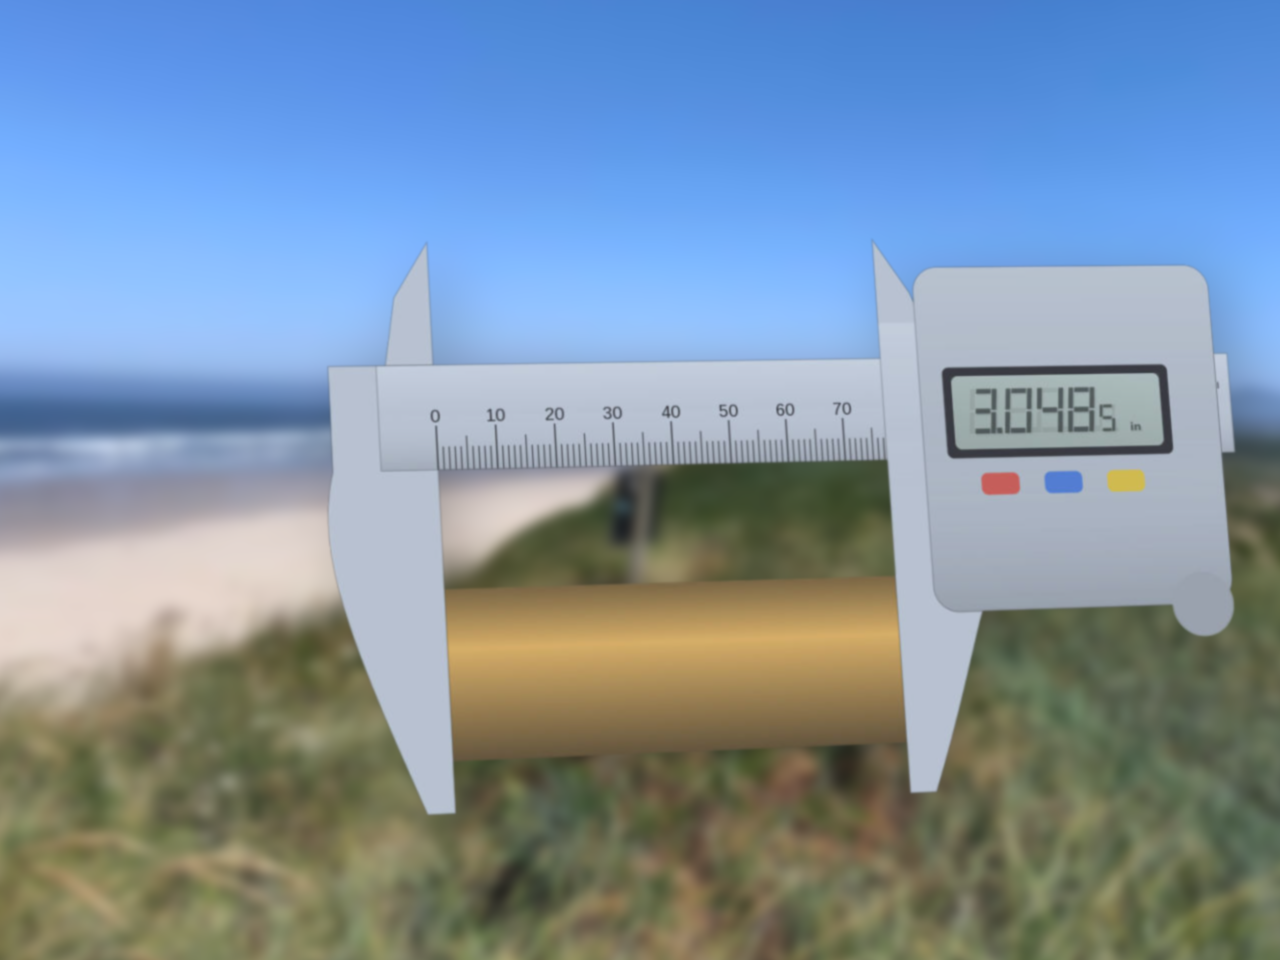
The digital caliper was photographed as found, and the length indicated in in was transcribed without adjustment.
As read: 3.0485 in
